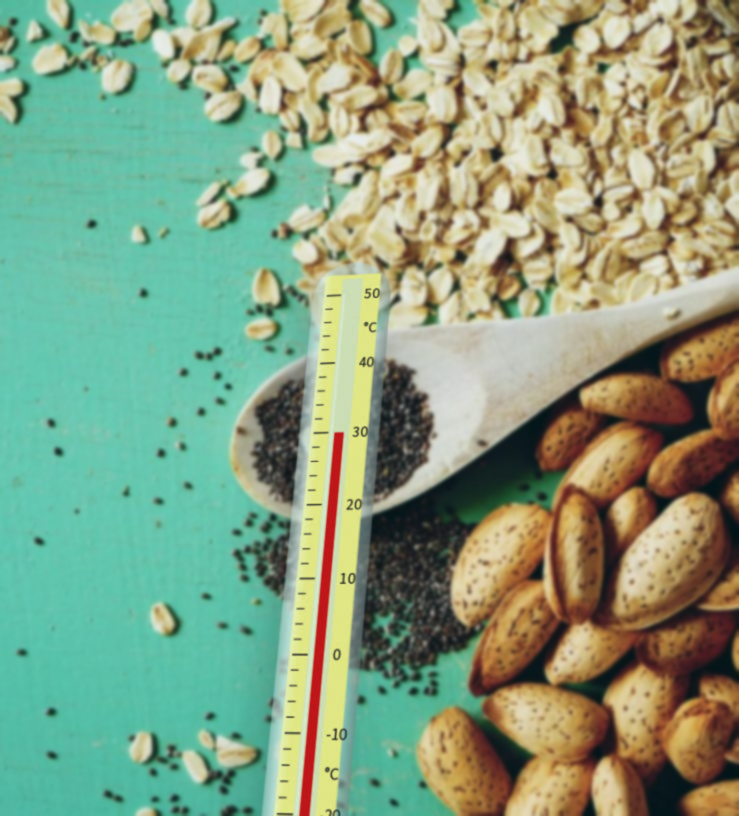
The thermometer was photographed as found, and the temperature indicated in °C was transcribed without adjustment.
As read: 30 °C
